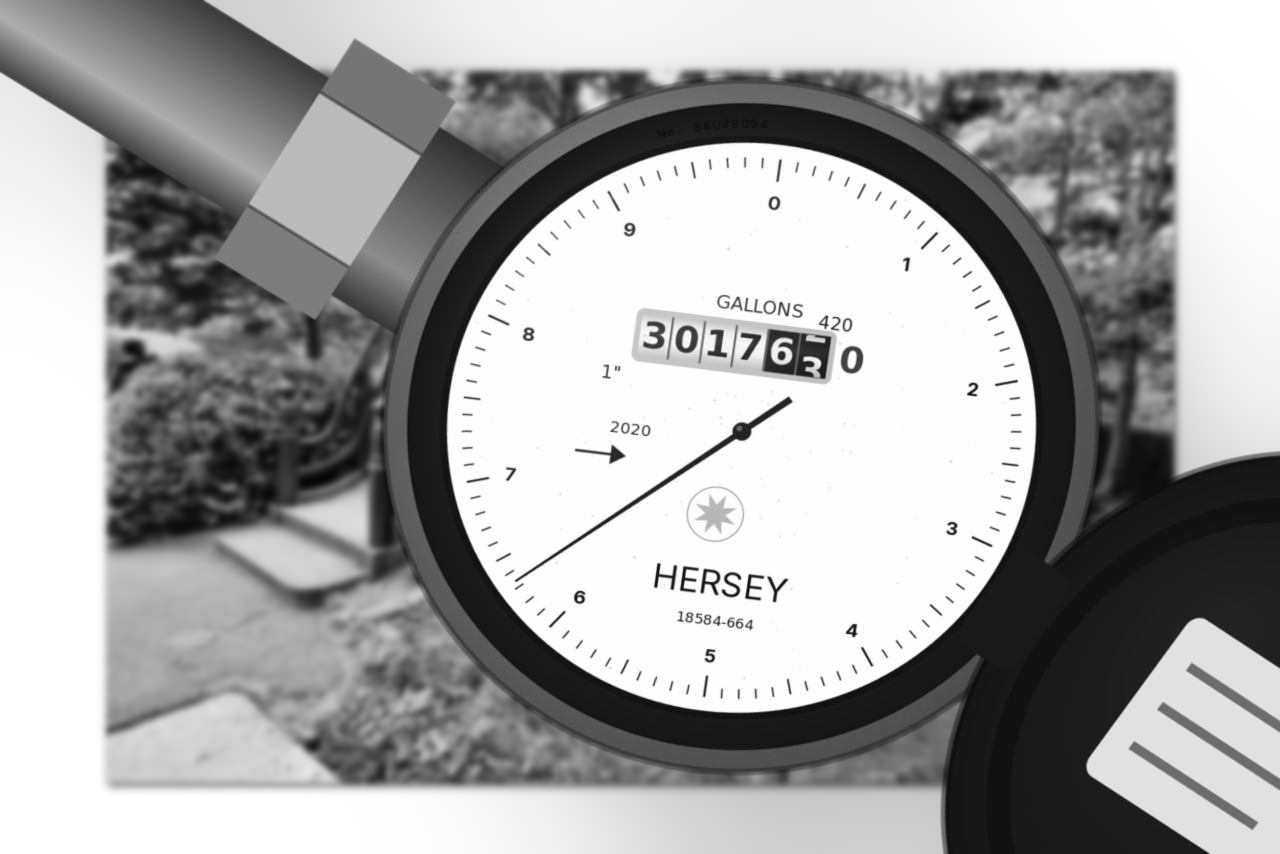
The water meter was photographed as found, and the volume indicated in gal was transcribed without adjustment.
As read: 3017626.3 gal
